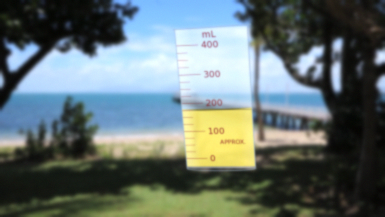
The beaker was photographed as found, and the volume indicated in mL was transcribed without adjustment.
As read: 175 mL
